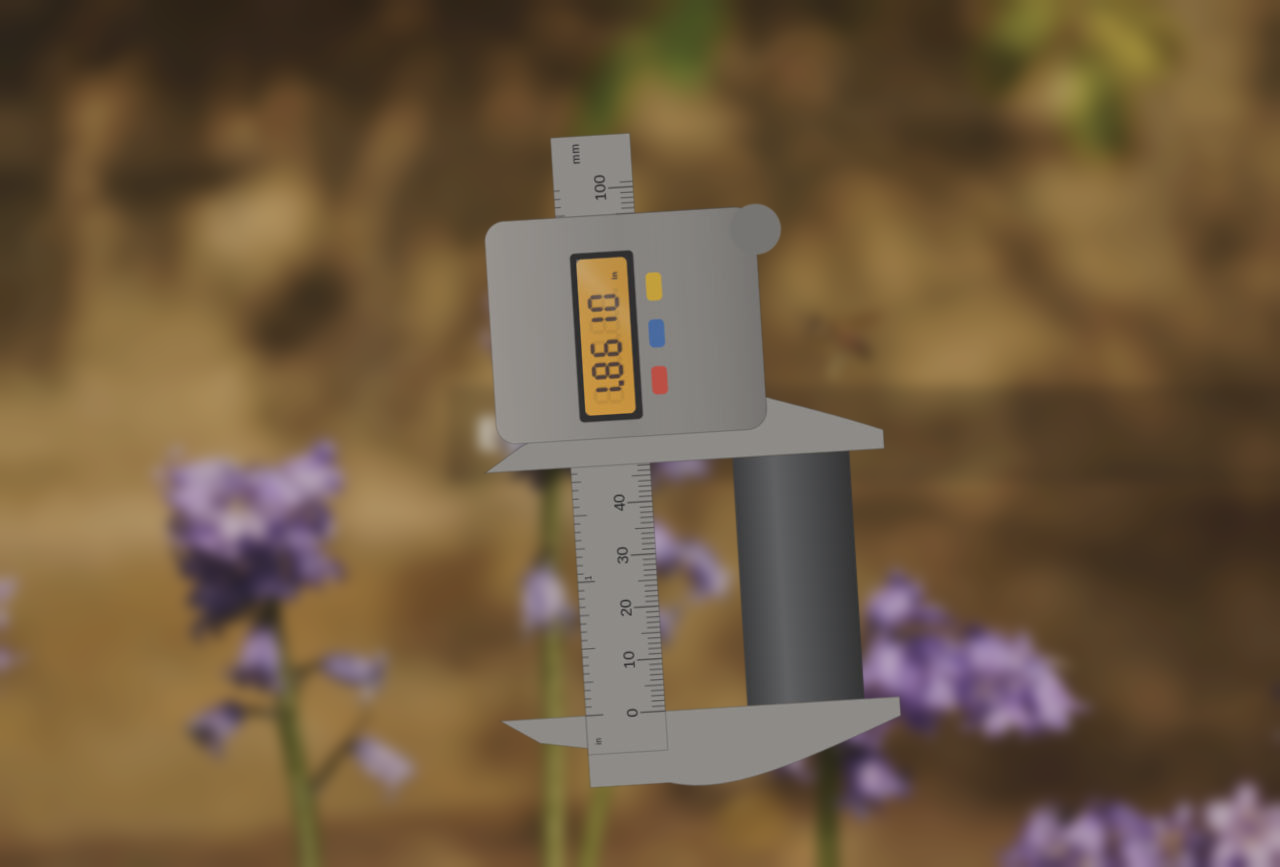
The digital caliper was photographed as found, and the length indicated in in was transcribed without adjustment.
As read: 1.8610 in
